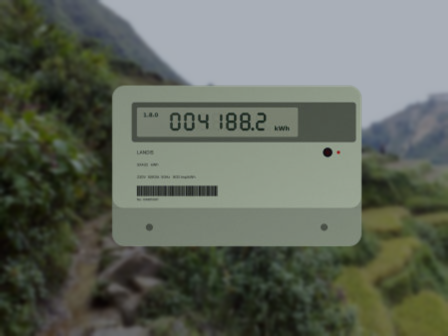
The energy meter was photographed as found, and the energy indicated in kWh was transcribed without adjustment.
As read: 4188.2 kWh
